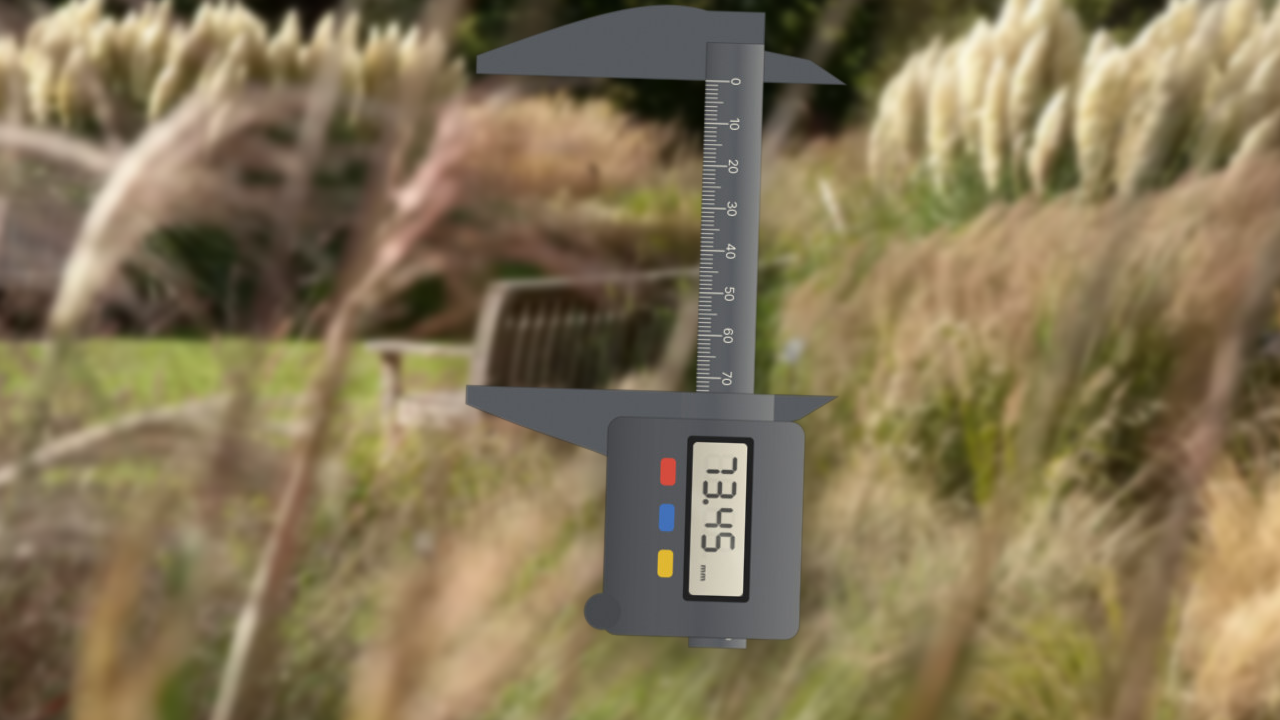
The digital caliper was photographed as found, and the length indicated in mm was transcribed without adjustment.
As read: 73.45 mm
